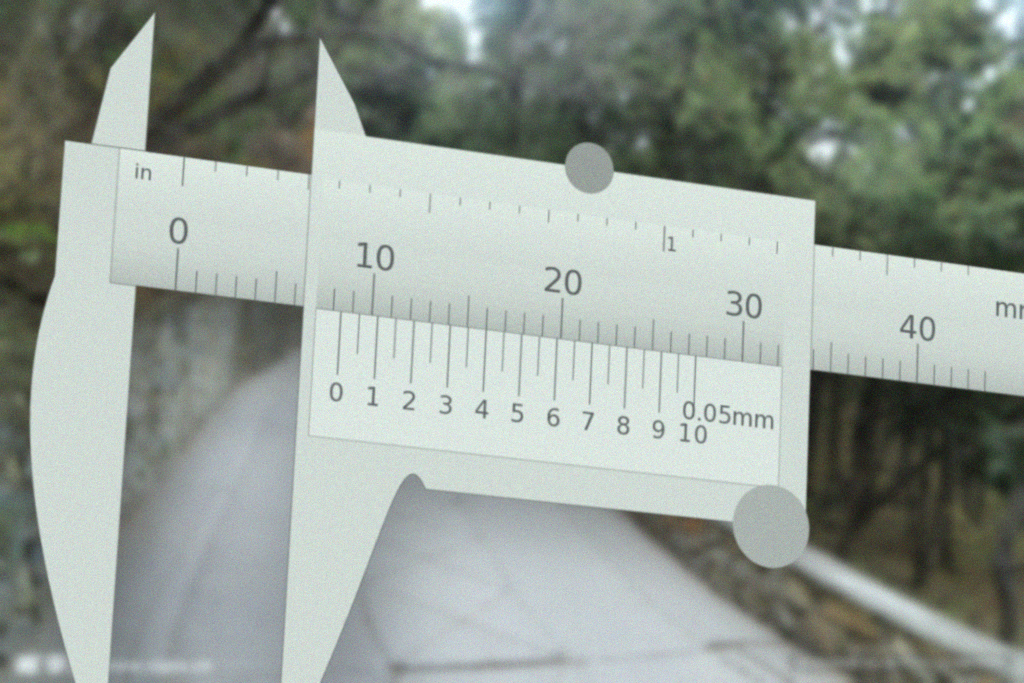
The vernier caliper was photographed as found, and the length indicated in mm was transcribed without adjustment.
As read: 8.4 mm
